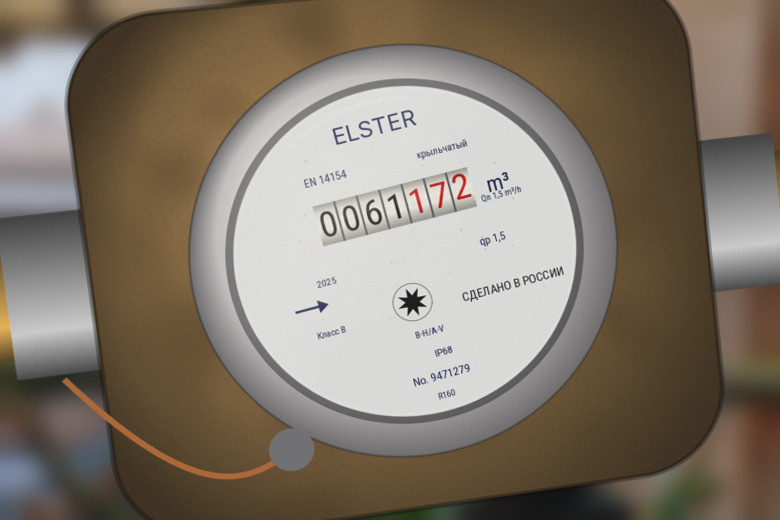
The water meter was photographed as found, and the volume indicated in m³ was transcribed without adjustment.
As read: 61.172 m³
